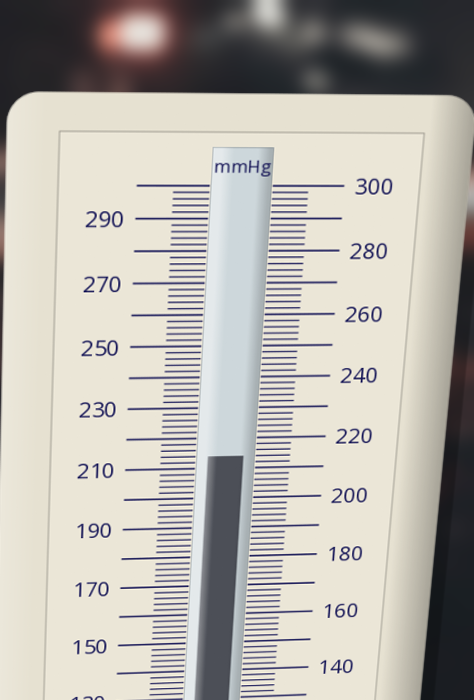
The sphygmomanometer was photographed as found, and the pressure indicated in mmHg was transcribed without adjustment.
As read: 214 mmHg
